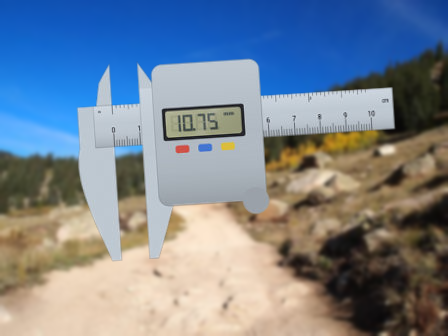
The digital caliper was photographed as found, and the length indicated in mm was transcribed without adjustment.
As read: 10.75 mm
